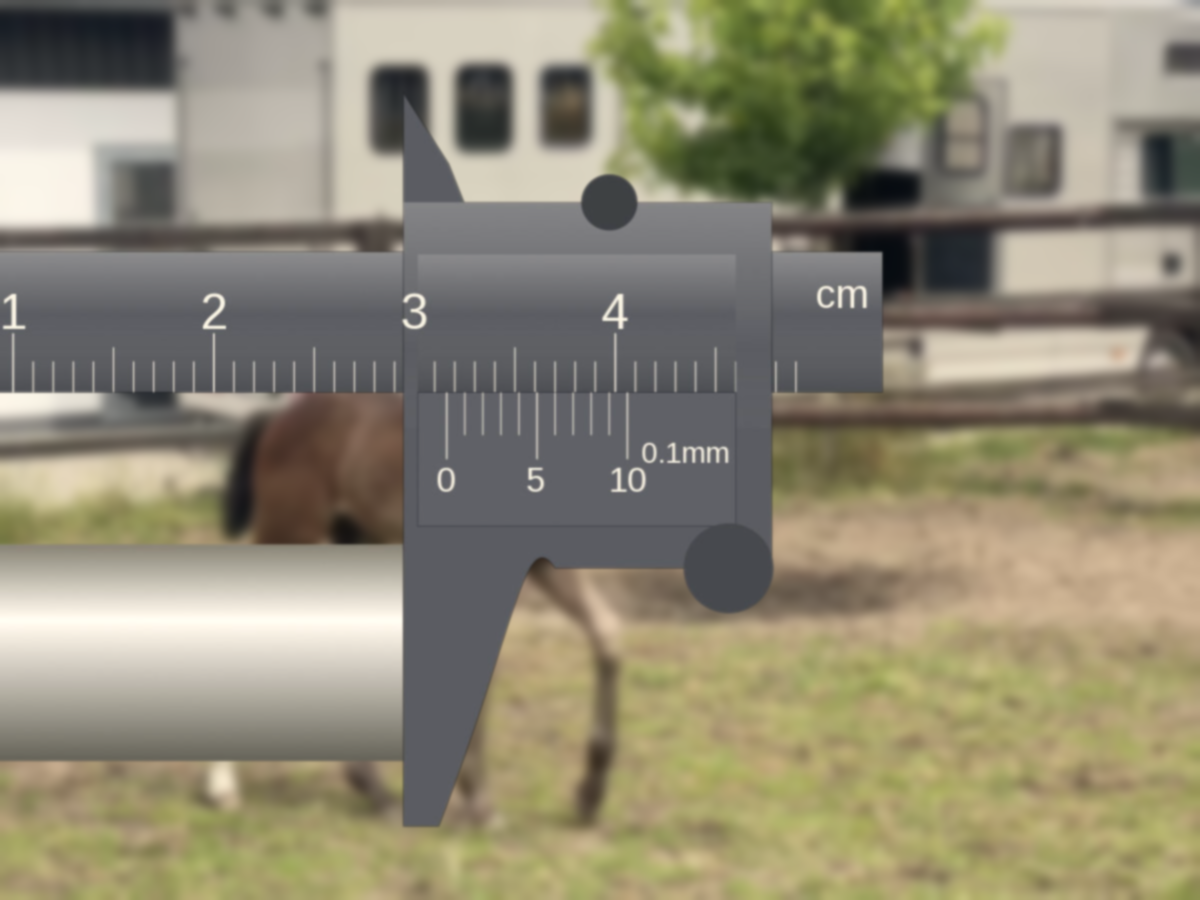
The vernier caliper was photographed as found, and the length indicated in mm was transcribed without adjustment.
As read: 31.6 mm
